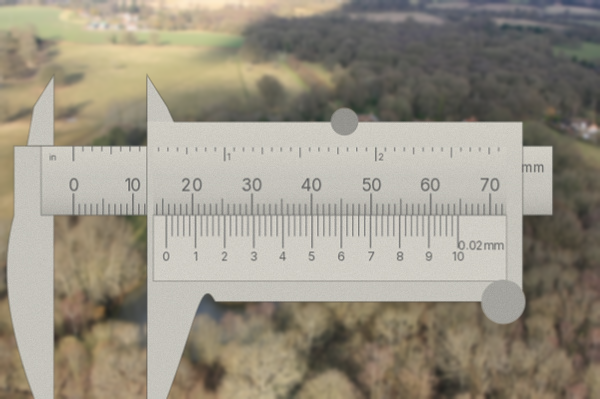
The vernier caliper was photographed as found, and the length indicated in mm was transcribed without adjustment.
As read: 15.6 mm
